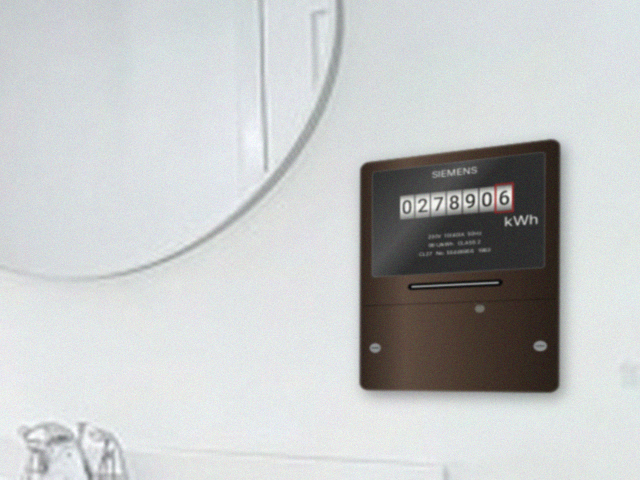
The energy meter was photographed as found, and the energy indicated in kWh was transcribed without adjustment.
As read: 27890.6 kWh
